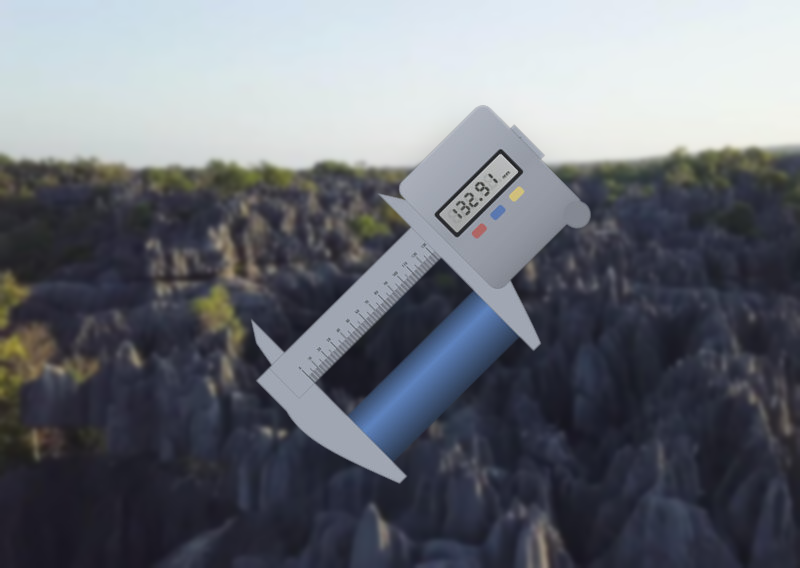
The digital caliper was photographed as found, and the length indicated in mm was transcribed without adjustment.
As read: 132.91 mm
